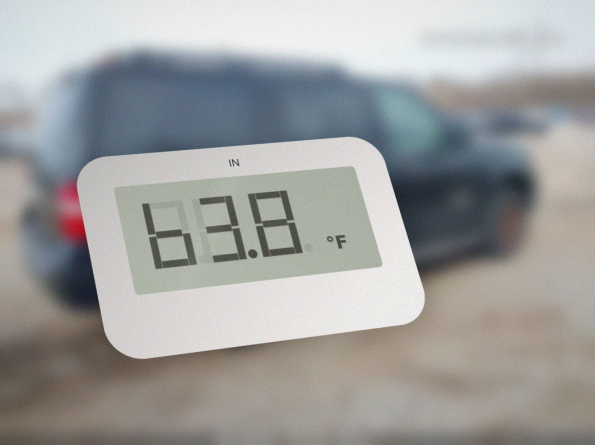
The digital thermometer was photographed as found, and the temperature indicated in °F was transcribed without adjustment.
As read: 63.8 °F
